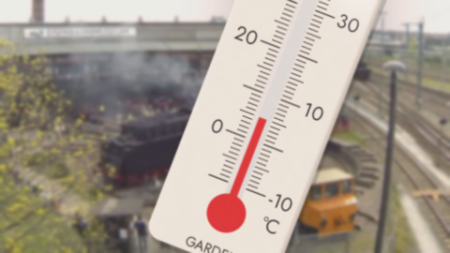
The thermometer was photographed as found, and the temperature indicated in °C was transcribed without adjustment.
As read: 5 °C
